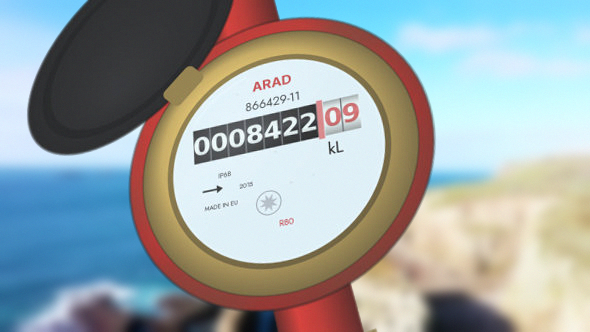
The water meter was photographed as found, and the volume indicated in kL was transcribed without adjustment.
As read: 8422.09 kL
